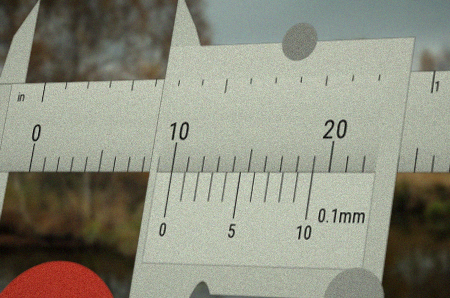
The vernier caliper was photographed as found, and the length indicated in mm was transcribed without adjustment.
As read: 10.0 mm
